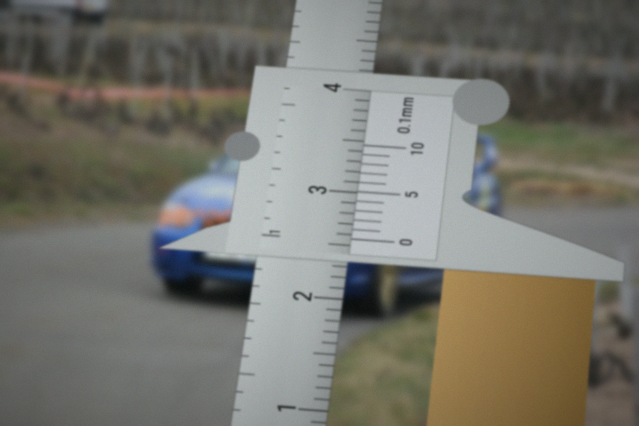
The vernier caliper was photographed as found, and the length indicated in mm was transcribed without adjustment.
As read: 25.6 mm
